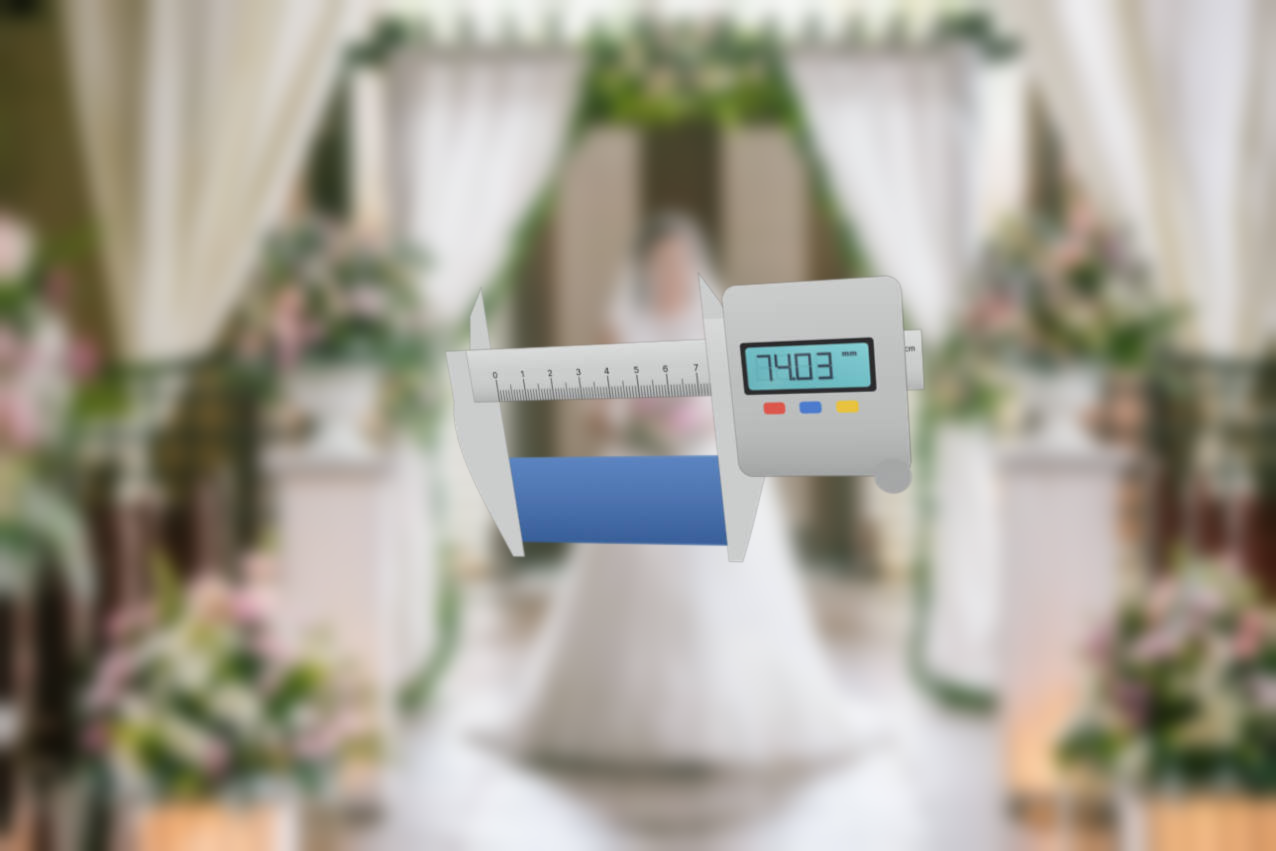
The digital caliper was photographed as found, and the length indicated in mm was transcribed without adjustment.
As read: 74.03 mm
